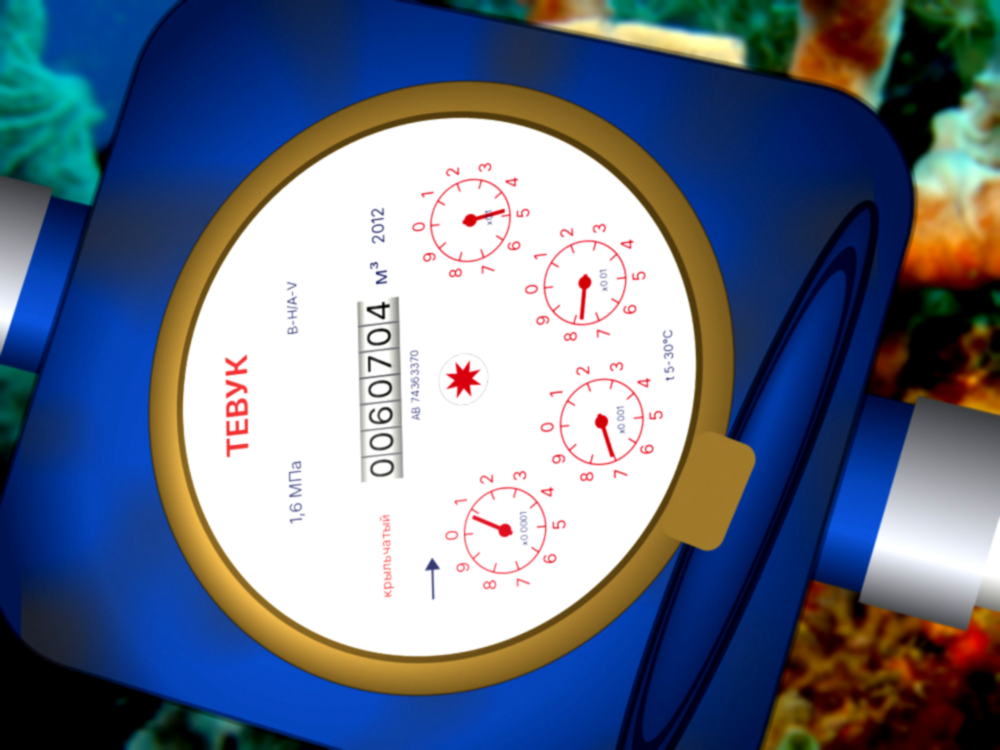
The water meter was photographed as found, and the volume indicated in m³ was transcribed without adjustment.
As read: 60704.4770 m³
